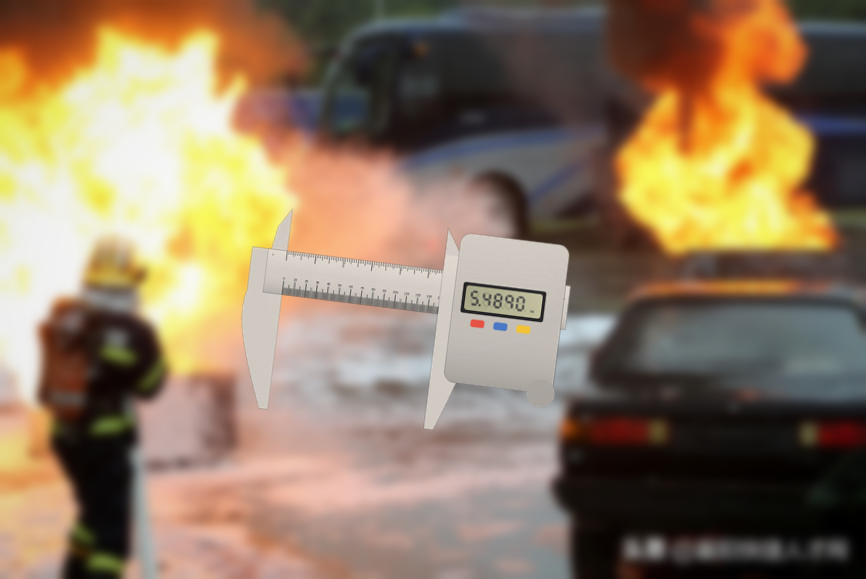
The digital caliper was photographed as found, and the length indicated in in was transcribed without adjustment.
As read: 5.4890 in
